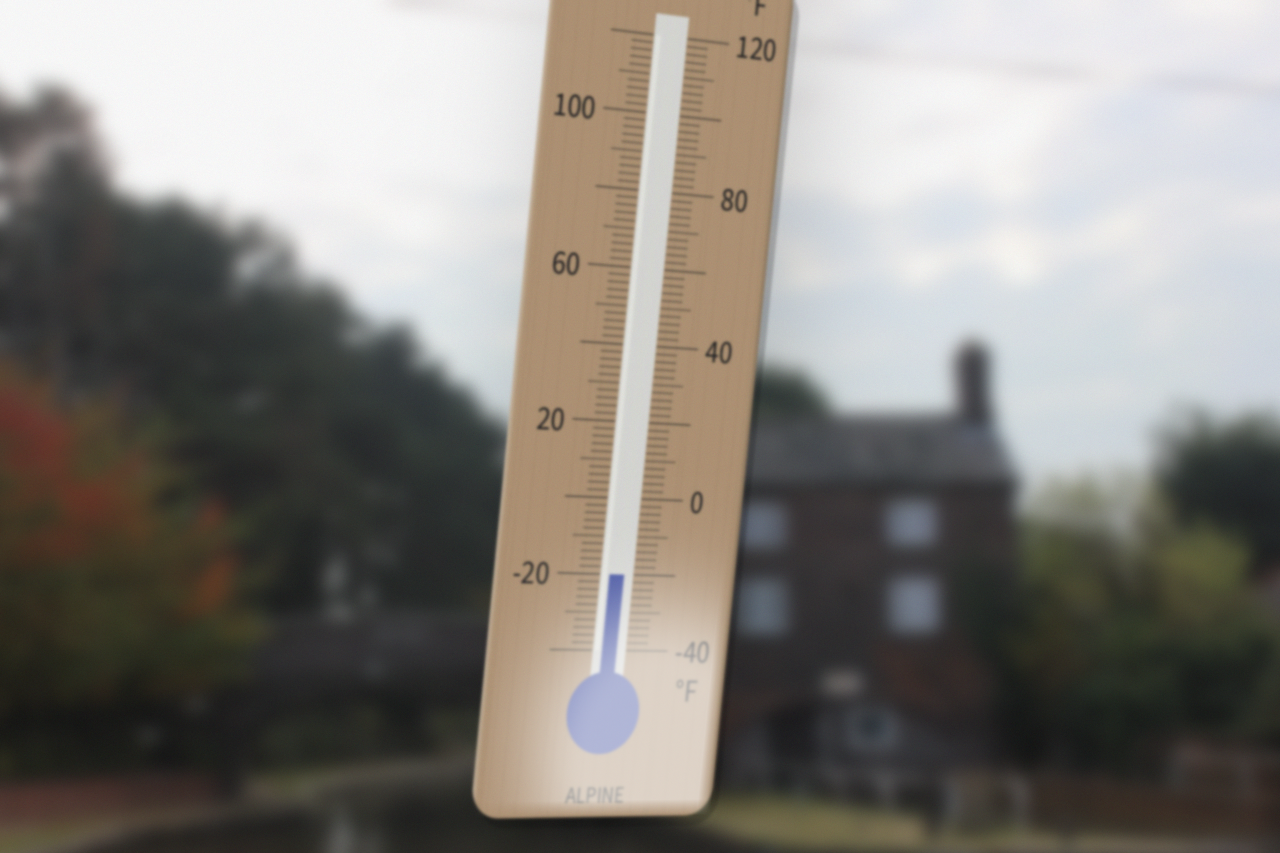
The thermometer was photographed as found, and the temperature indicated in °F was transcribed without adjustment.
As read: -20 °F
